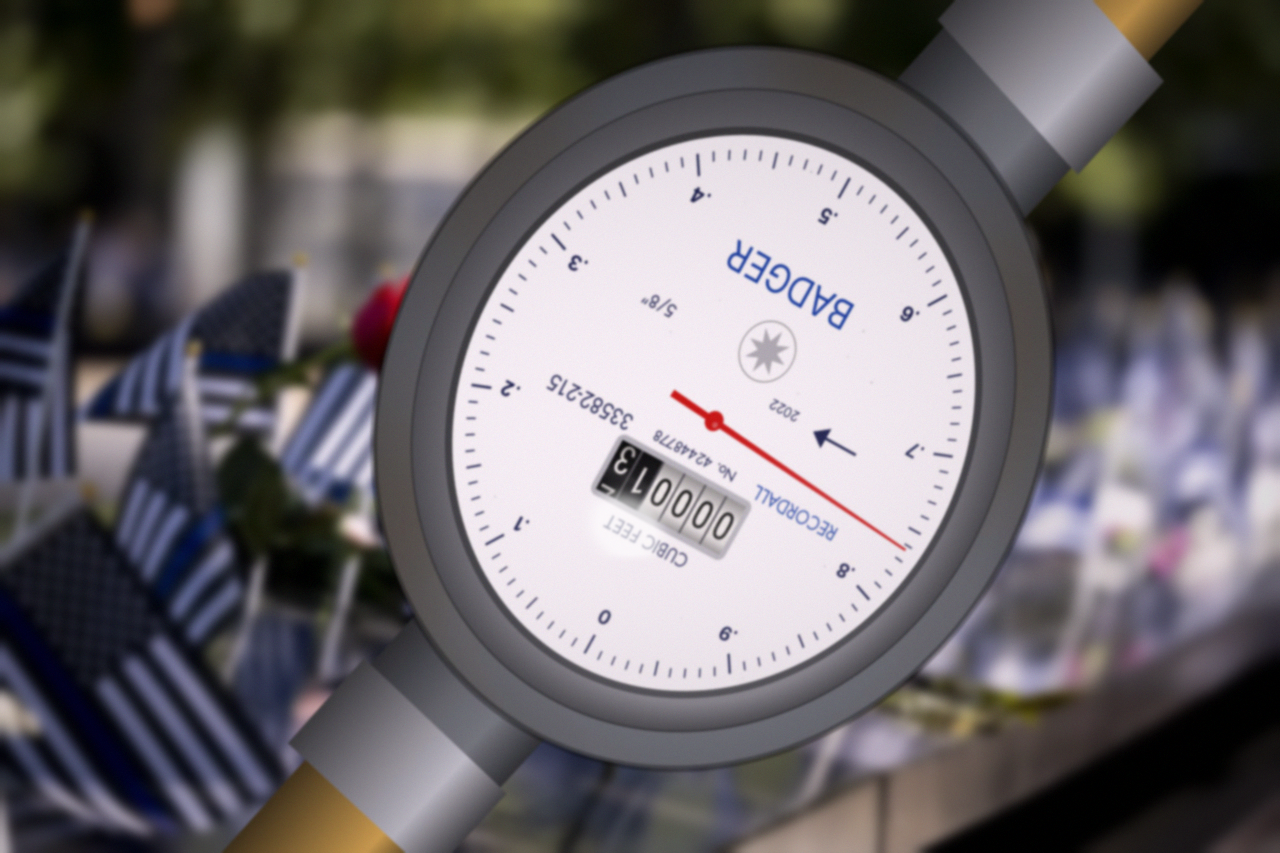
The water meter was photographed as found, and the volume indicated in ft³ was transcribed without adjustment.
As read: 12.76 ft³
